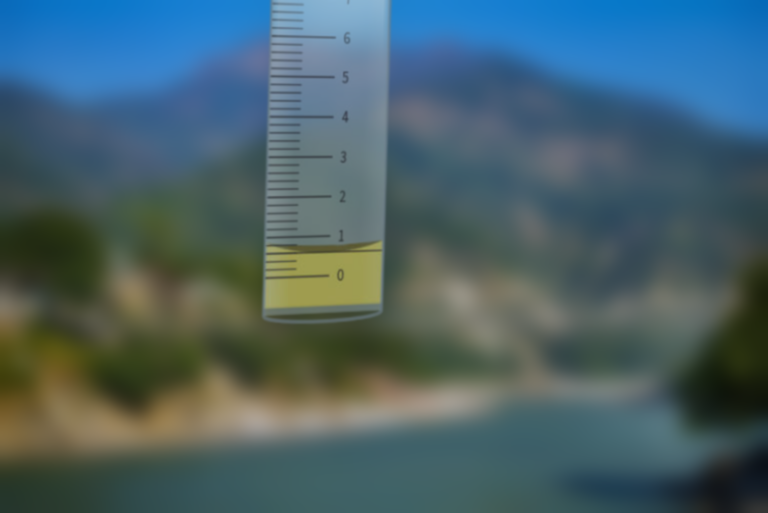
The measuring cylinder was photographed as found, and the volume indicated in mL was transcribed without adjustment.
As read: 0.6 mL
